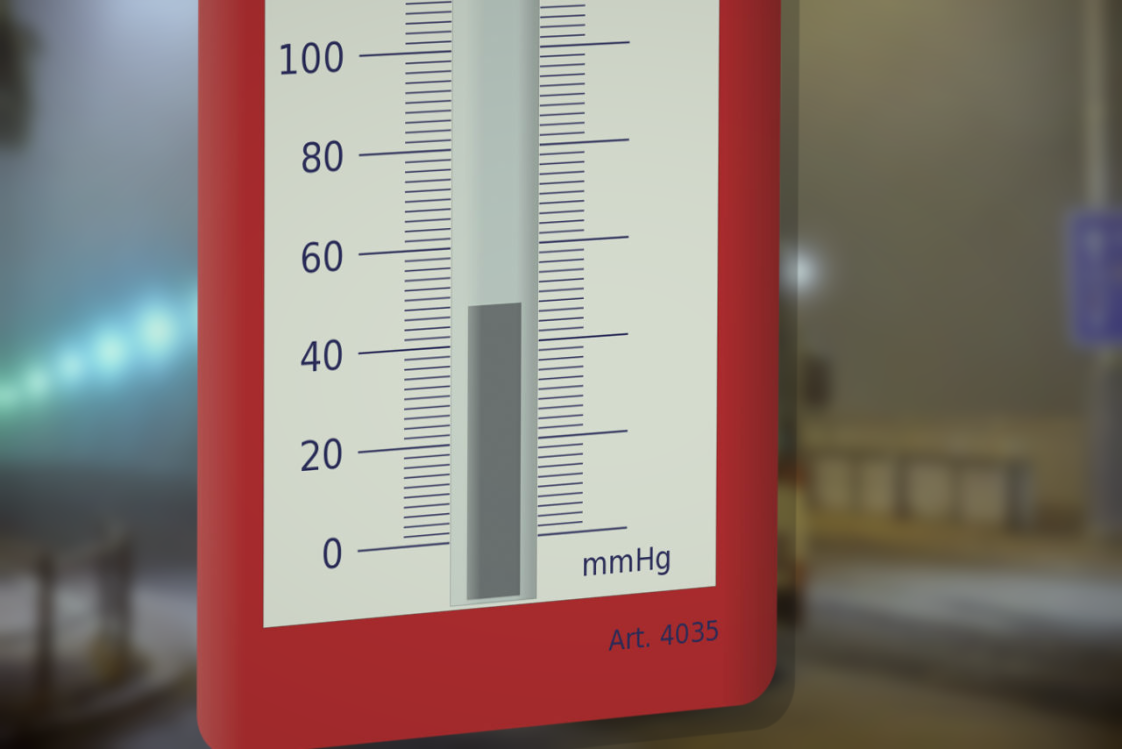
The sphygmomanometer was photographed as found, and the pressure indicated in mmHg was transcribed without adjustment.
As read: 48 mmHg
